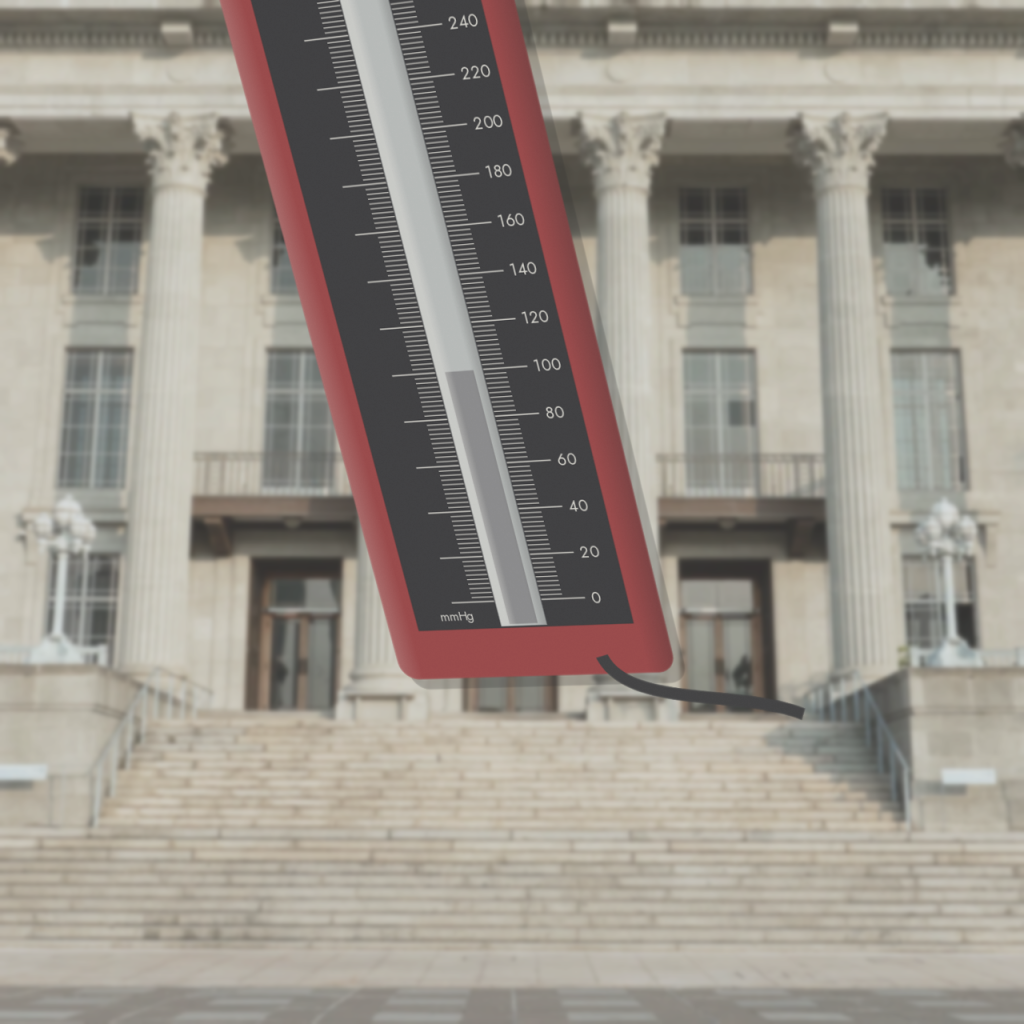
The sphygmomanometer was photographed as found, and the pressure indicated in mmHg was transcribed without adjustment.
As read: 100 mmHg
